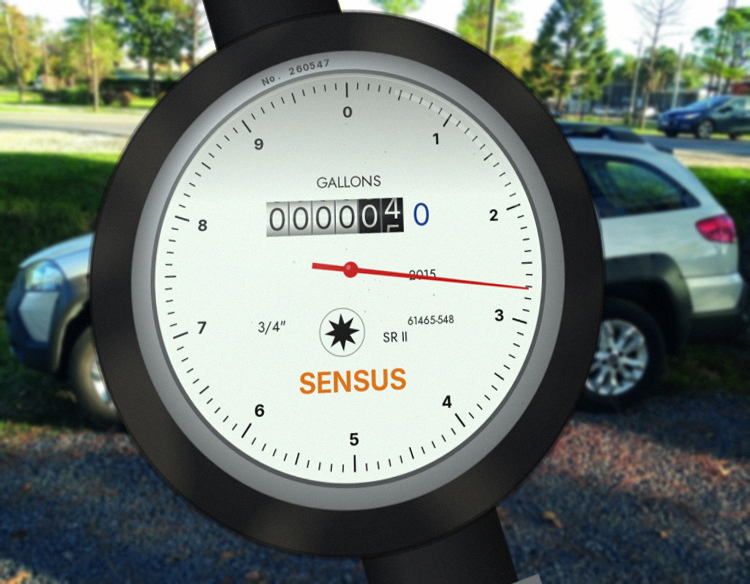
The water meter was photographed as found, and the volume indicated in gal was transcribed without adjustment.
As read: 42.7 gal
